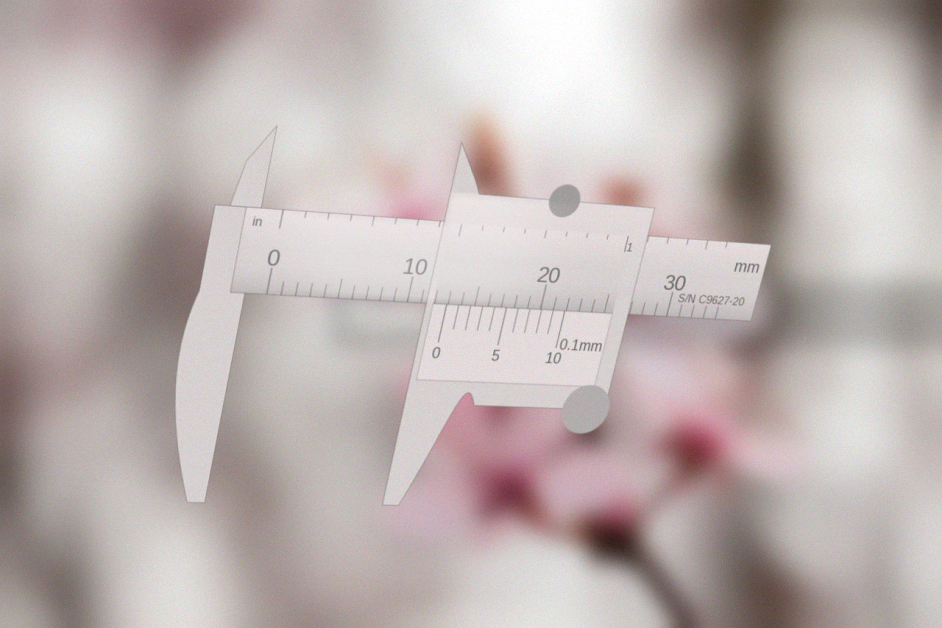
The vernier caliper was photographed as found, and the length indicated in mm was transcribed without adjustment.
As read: 12.9 mm
